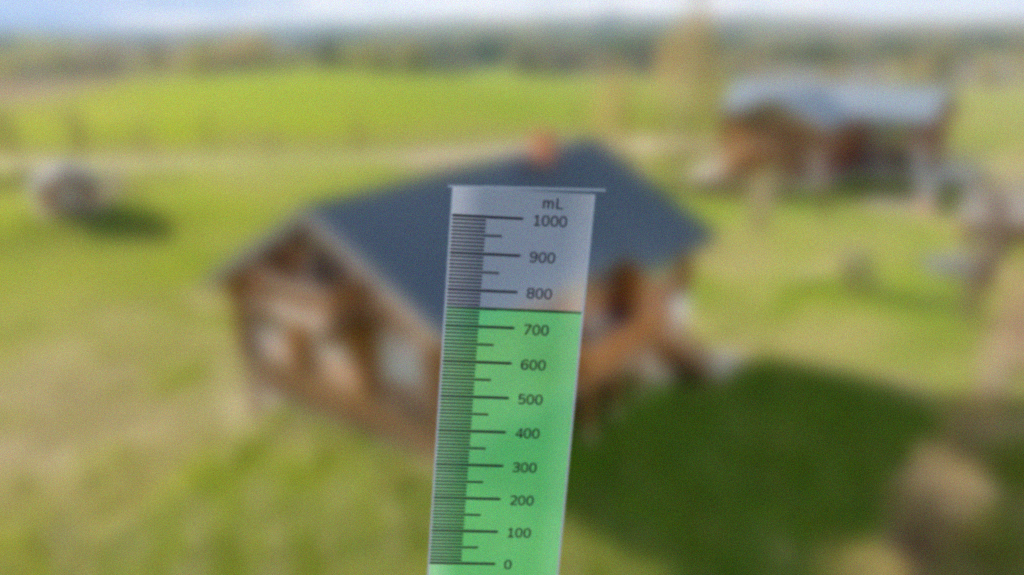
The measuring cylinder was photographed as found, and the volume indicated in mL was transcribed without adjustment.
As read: 750 mL
